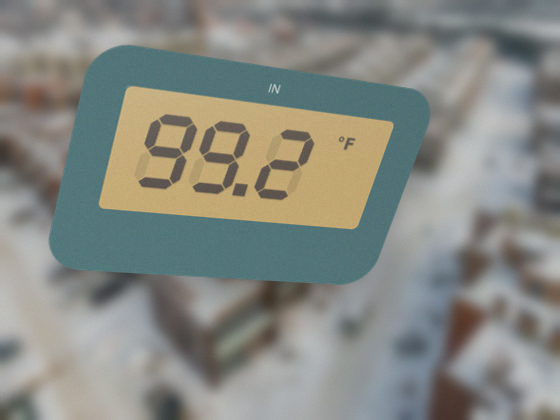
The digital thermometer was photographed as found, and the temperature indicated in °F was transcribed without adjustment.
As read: 99.2 °F
